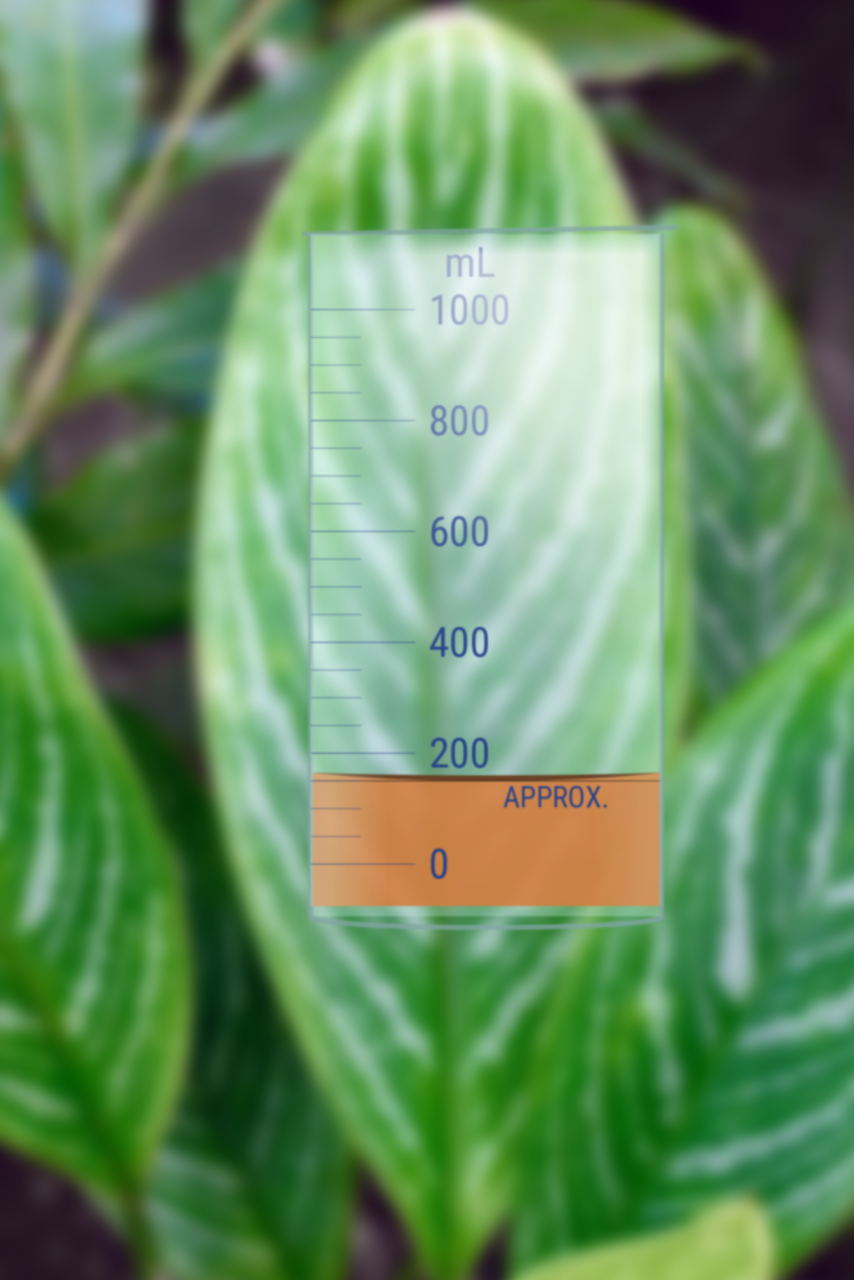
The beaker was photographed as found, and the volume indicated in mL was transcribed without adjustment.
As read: 150 mL
